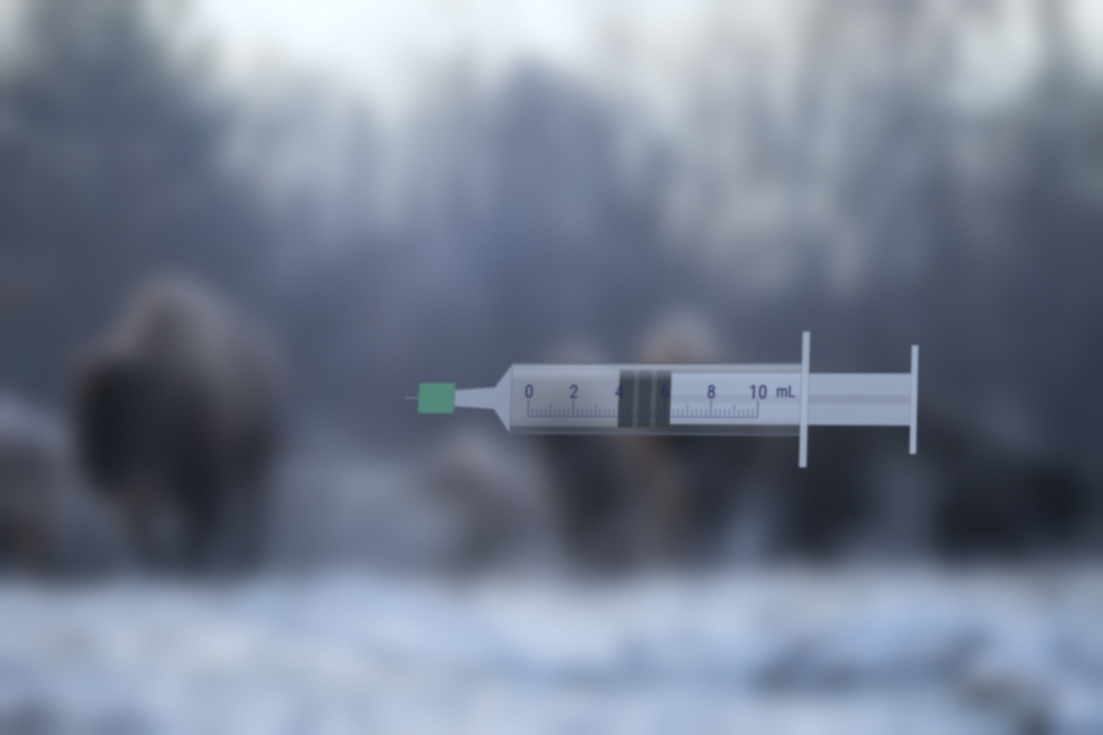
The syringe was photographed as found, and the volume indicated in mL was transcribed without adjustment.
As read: 4 mL
